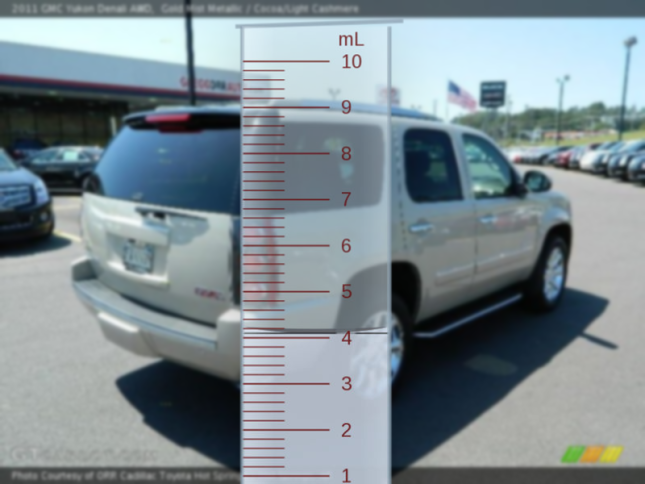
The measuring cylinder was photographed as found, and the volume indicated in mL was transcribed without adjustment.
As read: 4.1 mL
